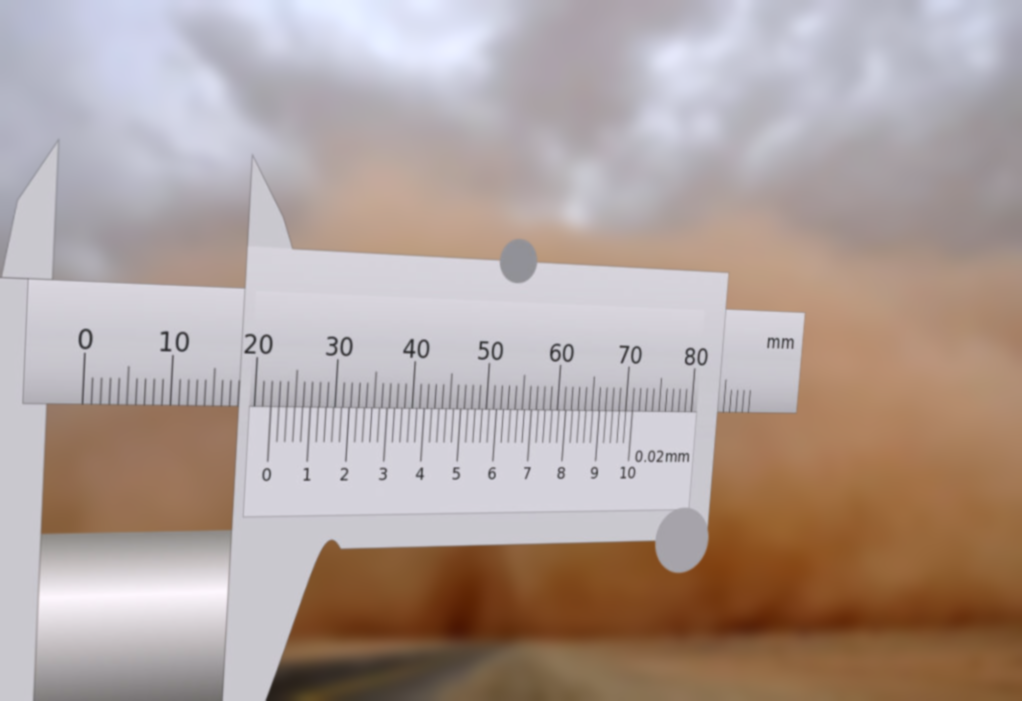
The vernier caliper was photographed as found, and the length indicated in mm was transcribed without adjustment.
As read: 22.0 mm
